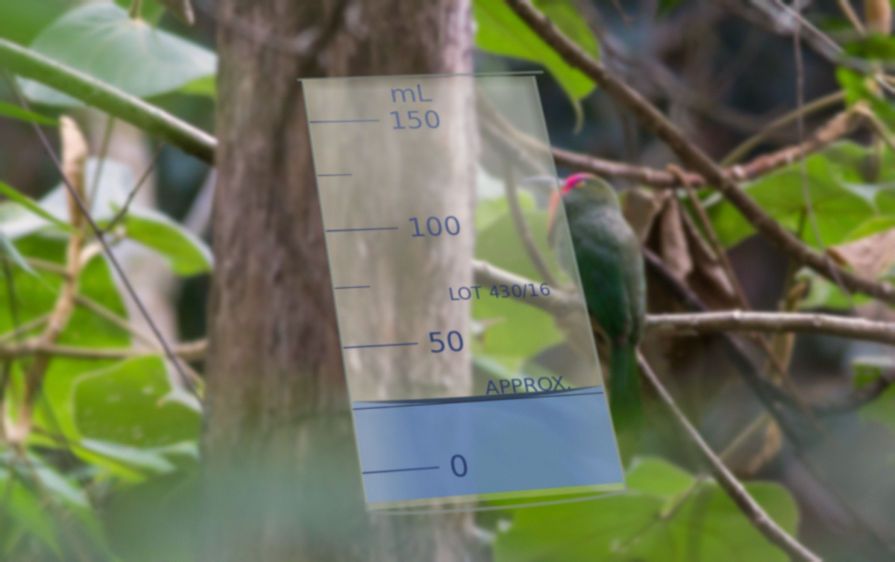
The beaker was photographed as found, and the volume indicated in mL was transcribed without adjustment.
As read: 25 mL
